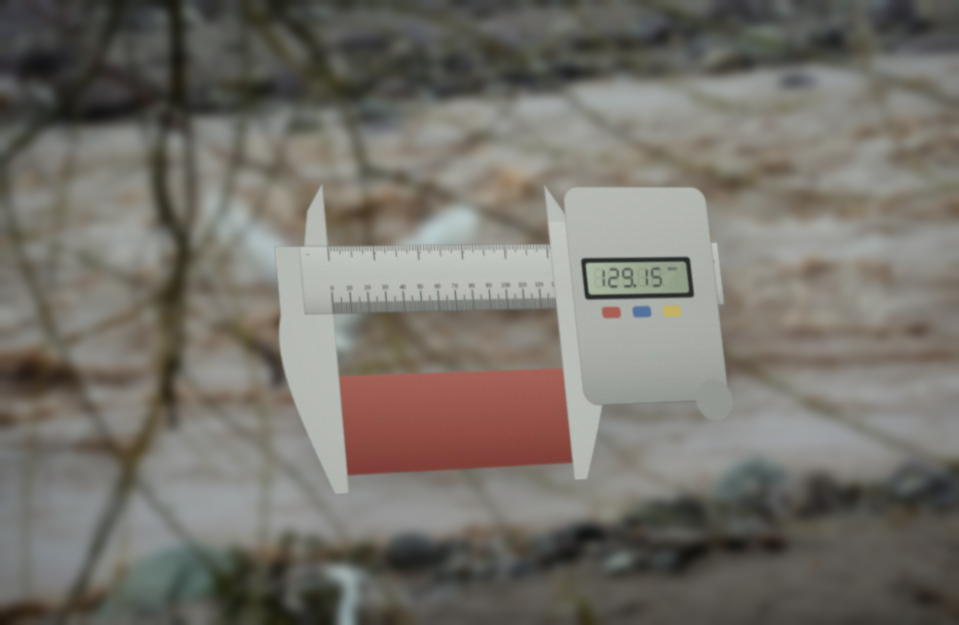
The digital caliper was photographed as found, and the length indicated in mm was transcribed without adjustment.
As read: 129.15 mm
